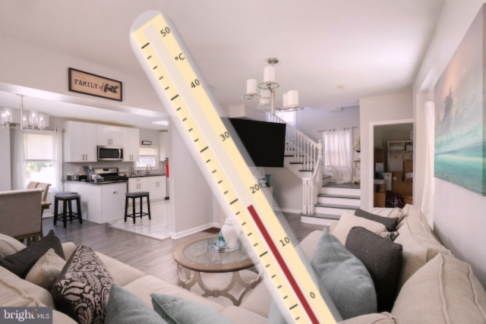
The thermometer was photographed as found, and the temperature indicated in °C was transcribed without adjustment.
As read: 18 °C
